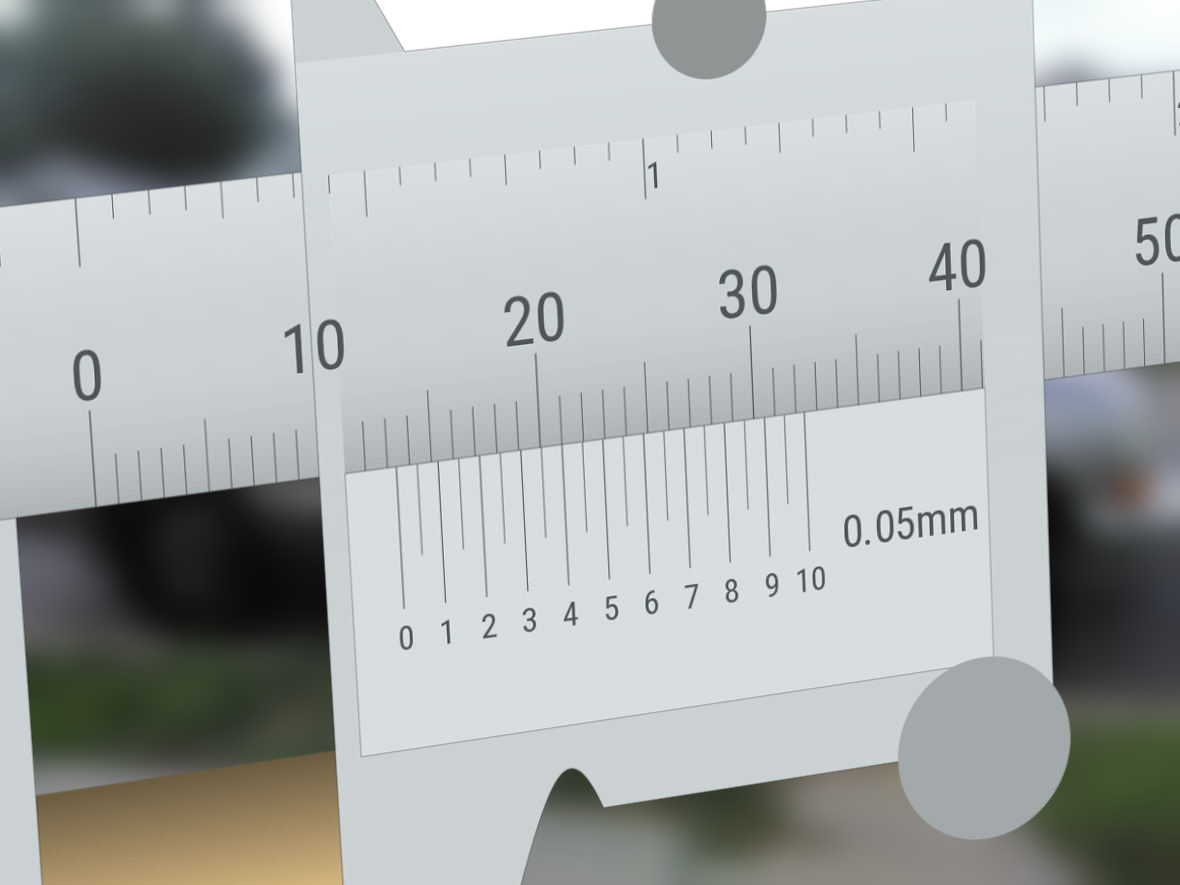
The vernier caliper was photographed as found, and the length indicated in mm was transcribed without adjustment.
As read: 13.4 mm
